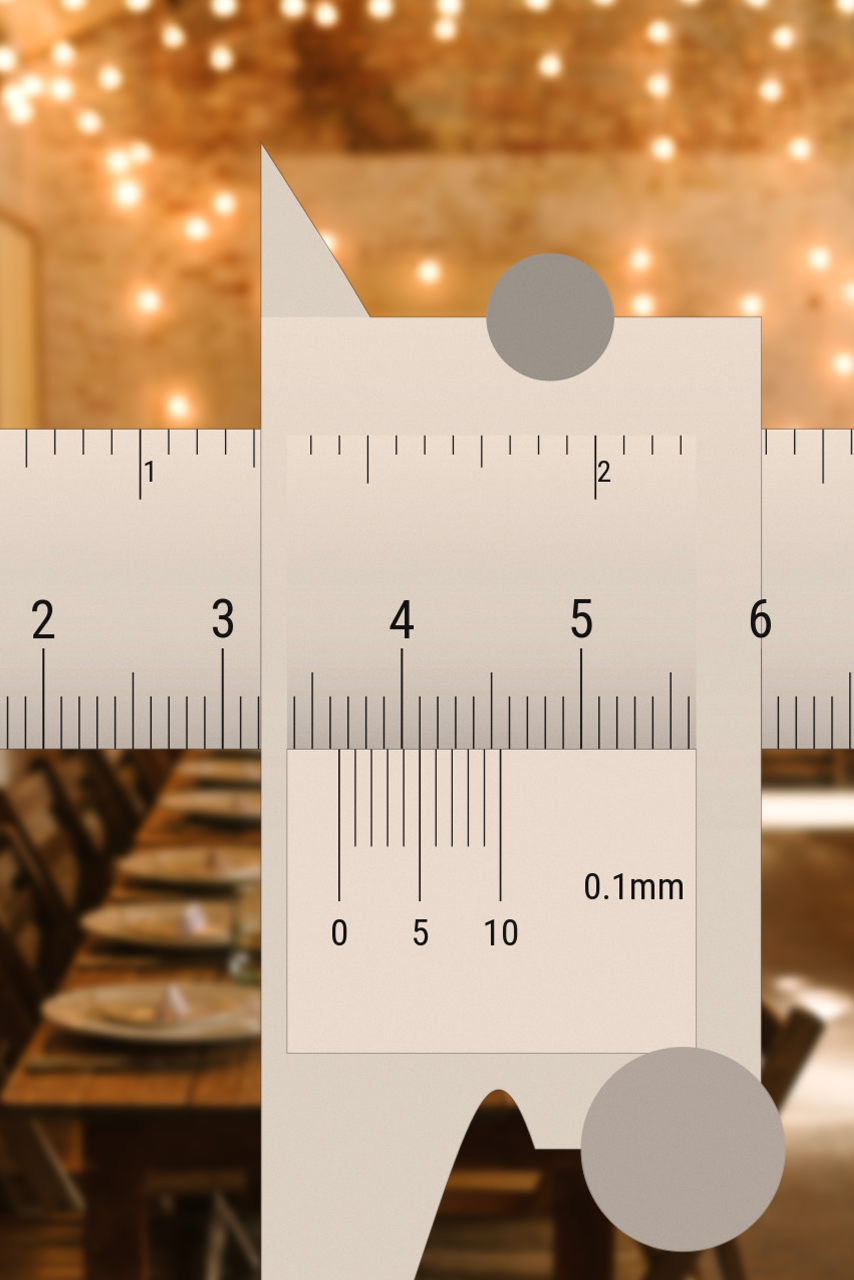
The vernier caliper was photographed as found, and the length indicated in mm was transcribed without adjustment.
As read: 36.5 mm
